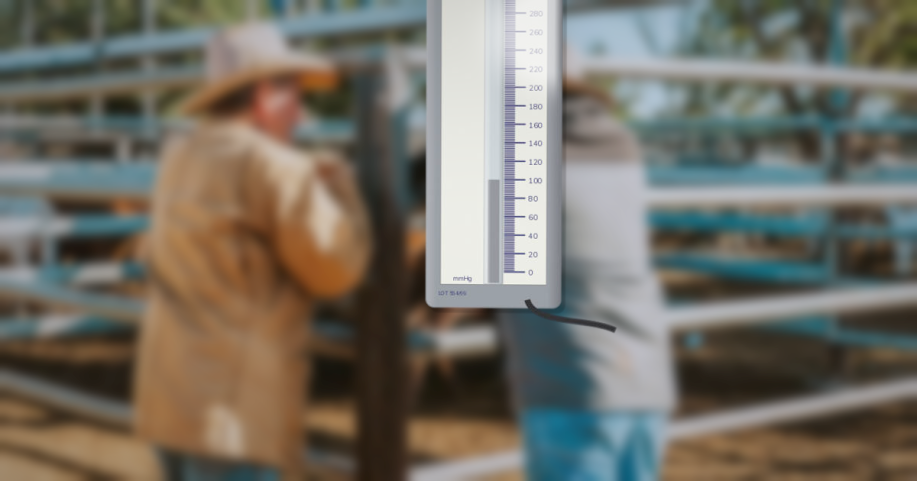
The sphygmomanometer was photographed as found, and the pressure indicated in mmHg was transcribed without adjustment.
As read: 100 mmHg
